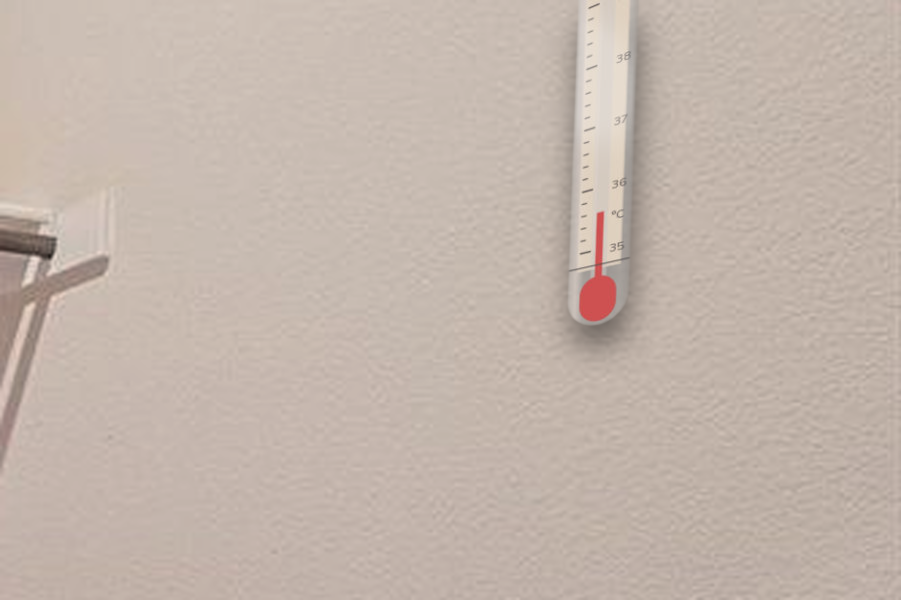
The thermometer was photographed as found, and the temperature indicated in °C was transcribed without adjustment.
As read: 35.6 °C
